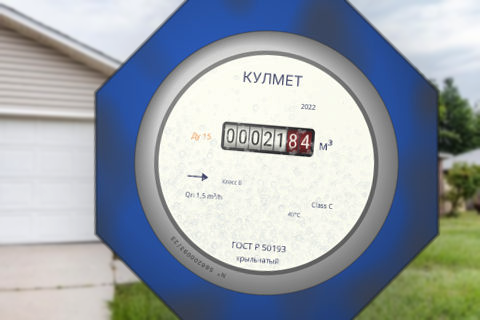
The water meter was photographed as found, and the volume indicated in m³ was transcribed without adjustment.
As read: 21.84 m³
